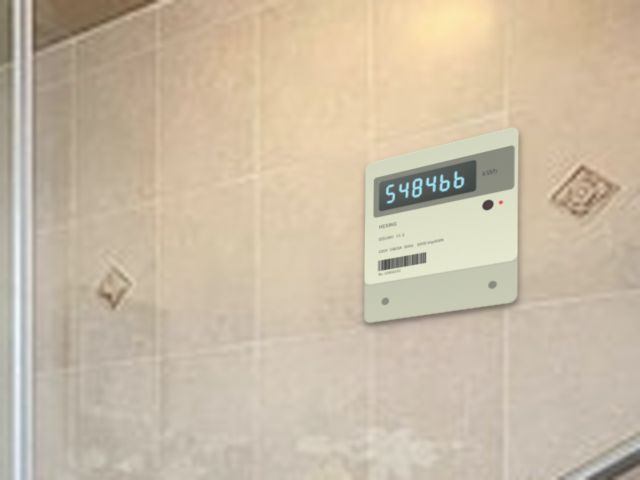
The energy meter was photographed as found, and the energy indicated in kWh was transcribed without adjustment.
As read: 548466 kWh
